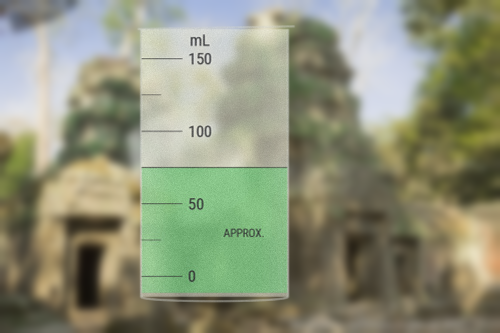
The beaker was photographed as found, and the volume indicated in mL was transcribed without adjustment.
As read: 75 mL
